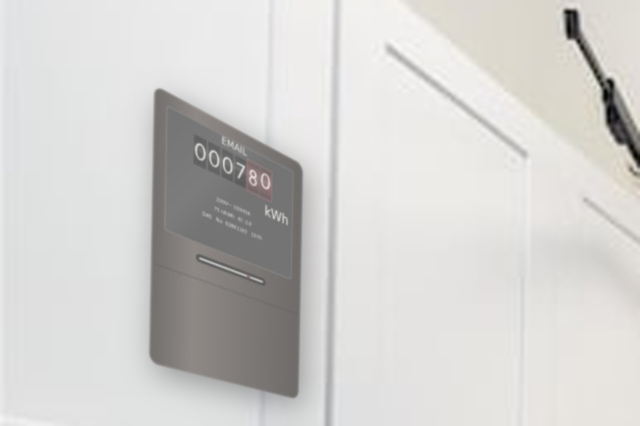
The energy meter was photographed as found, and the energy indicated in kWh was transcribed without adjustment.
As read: 7.80 kWh
